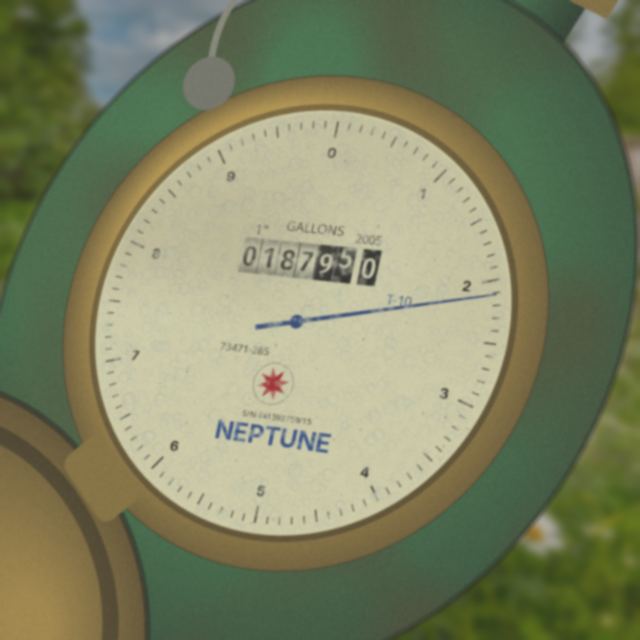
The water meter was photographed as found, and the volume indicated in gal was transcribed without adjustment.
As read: 187952.1 gal
